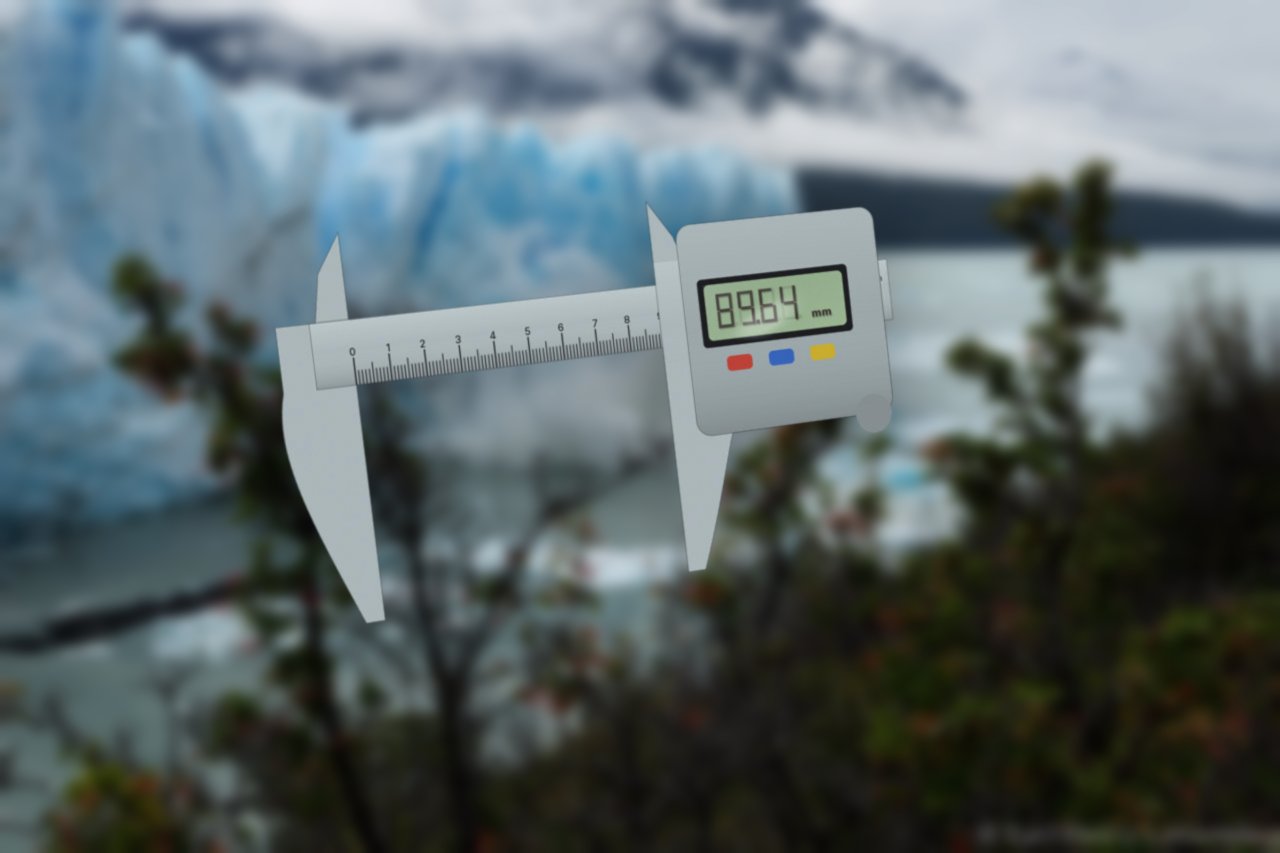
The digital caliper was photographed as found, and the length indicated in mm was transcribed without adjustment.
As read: 89.64 mm
